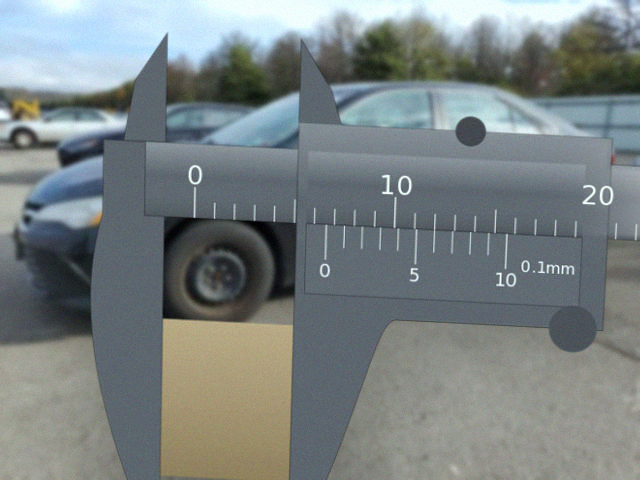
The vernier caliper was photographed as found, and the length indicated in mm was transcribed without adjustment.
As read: 6.6 mm
